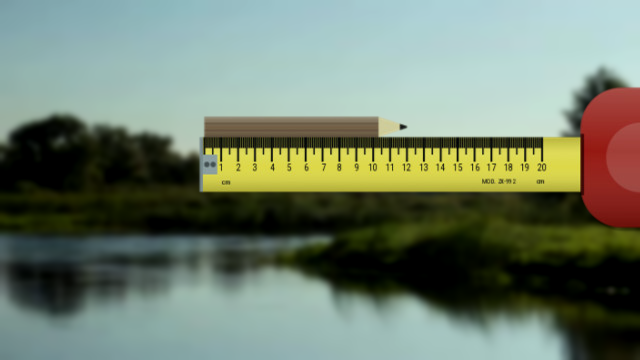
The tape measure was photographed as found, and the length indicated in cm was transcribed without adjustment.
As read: 12 cm
